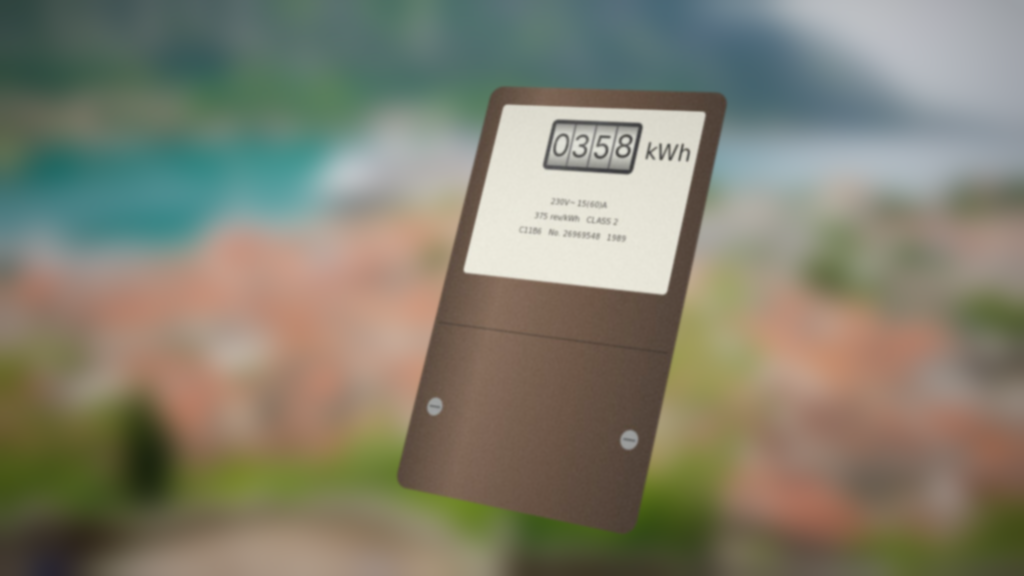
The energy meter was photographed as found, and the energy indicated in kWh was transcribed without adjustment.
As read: 358 kWh
